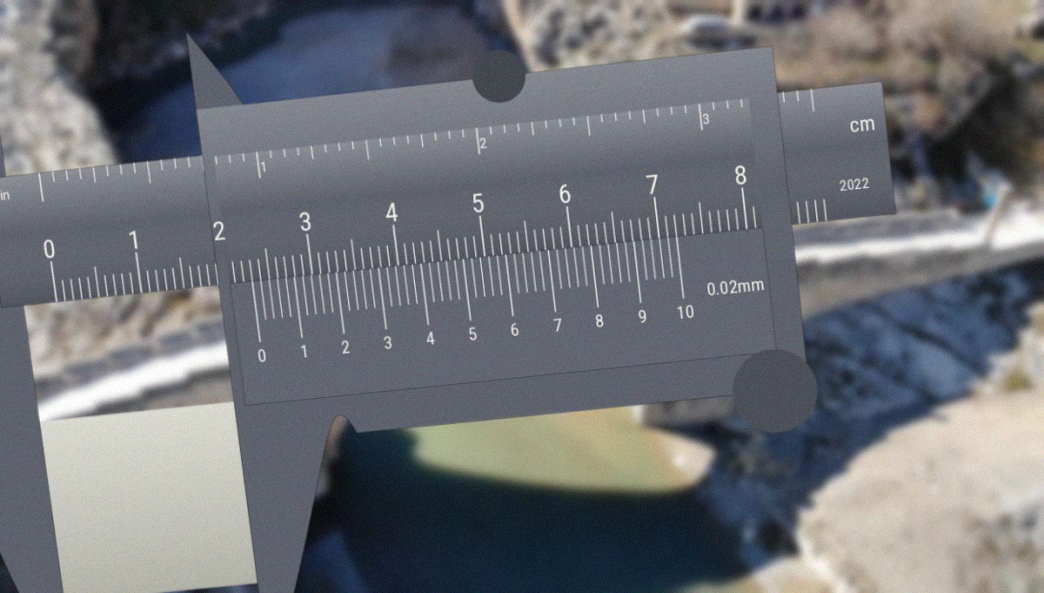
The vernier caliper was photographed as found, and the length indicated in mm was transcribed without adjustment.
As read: 23.0 mm
